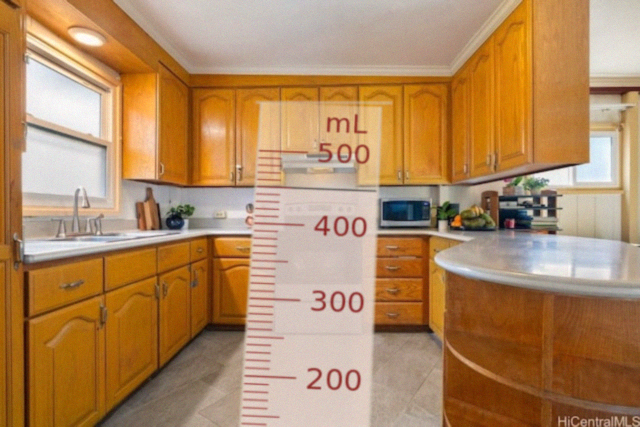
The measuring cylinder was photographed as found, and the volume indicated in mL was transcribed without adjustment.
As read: 450 mL
